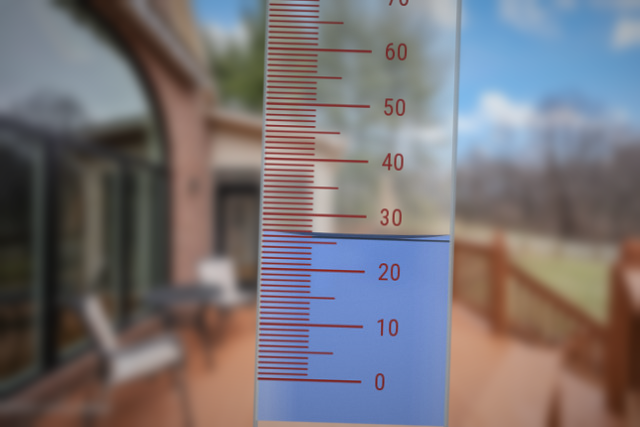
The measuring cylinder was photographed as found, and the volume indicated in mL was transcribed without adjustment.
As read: 26 mL
